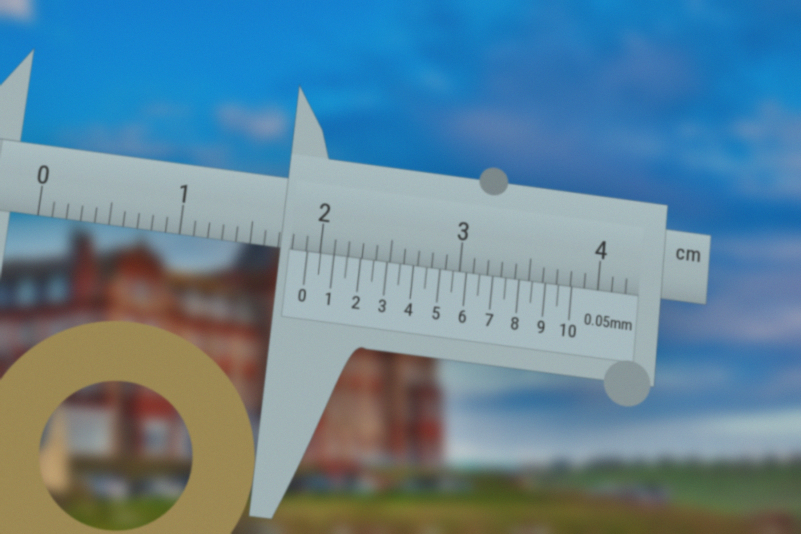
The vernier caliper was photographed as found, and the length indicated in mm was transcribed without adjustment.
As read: 19.1 mm
